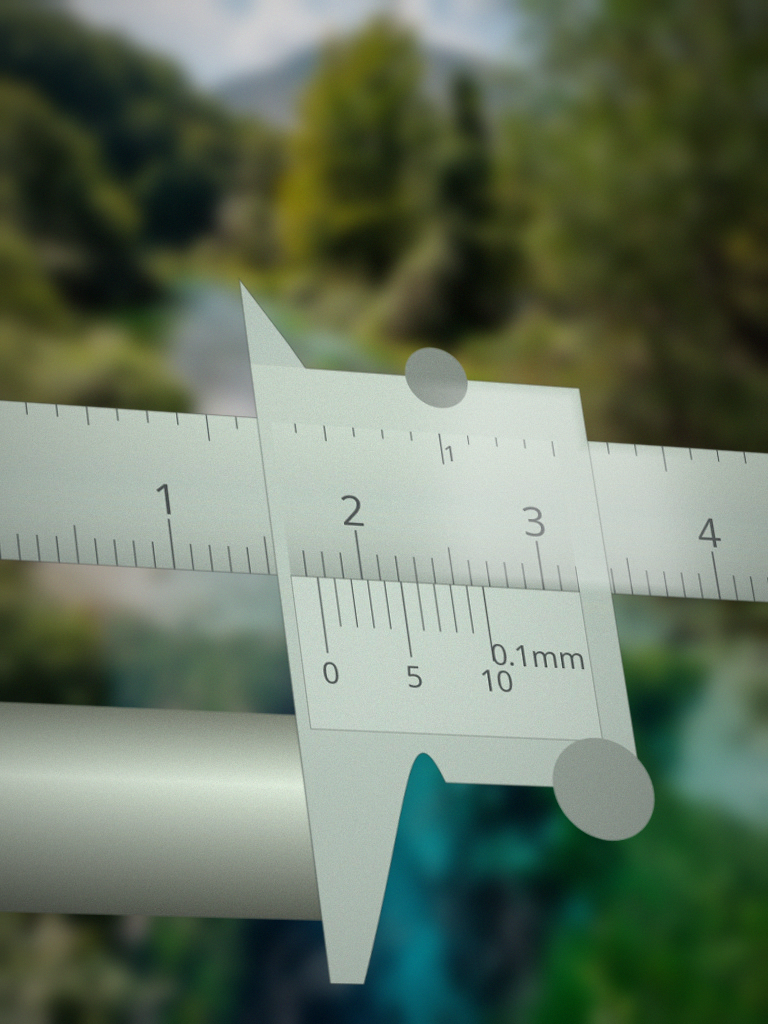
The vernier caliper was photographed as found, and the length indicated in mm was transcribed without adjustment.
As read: 17.6 mm
